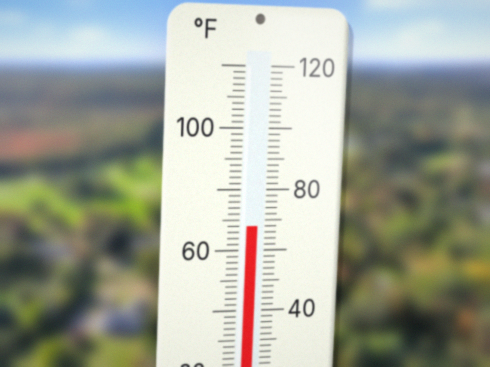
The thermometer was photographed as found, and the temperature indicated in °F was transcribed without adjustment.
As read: 68 °F
